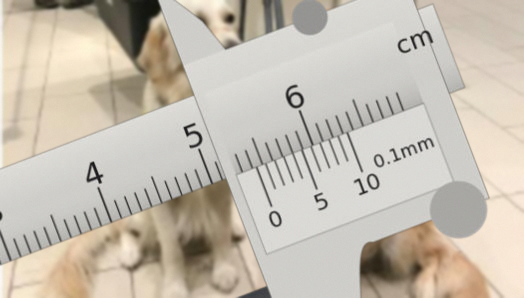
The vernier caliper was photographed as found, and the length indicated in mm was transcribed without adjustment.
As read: 54.4 mm
